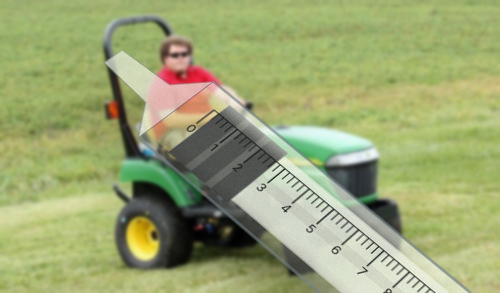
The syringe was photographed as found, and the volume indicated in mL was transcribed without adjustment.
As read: 0.2 mL
